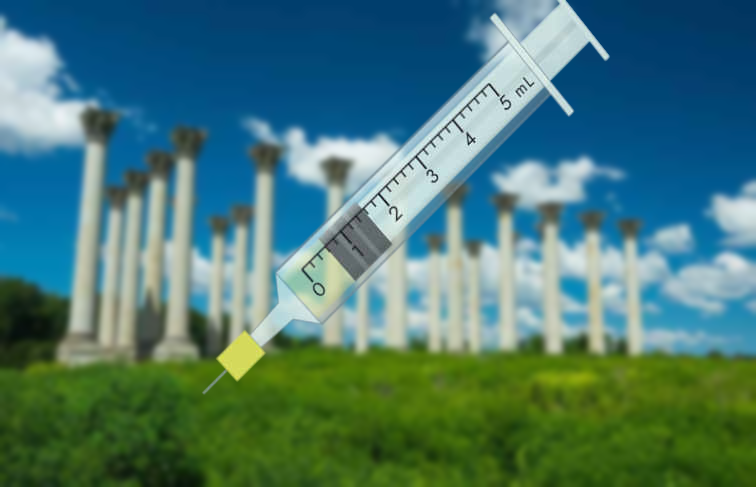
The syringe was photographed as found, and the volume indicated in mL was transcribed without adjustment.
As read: 0.6 mL
